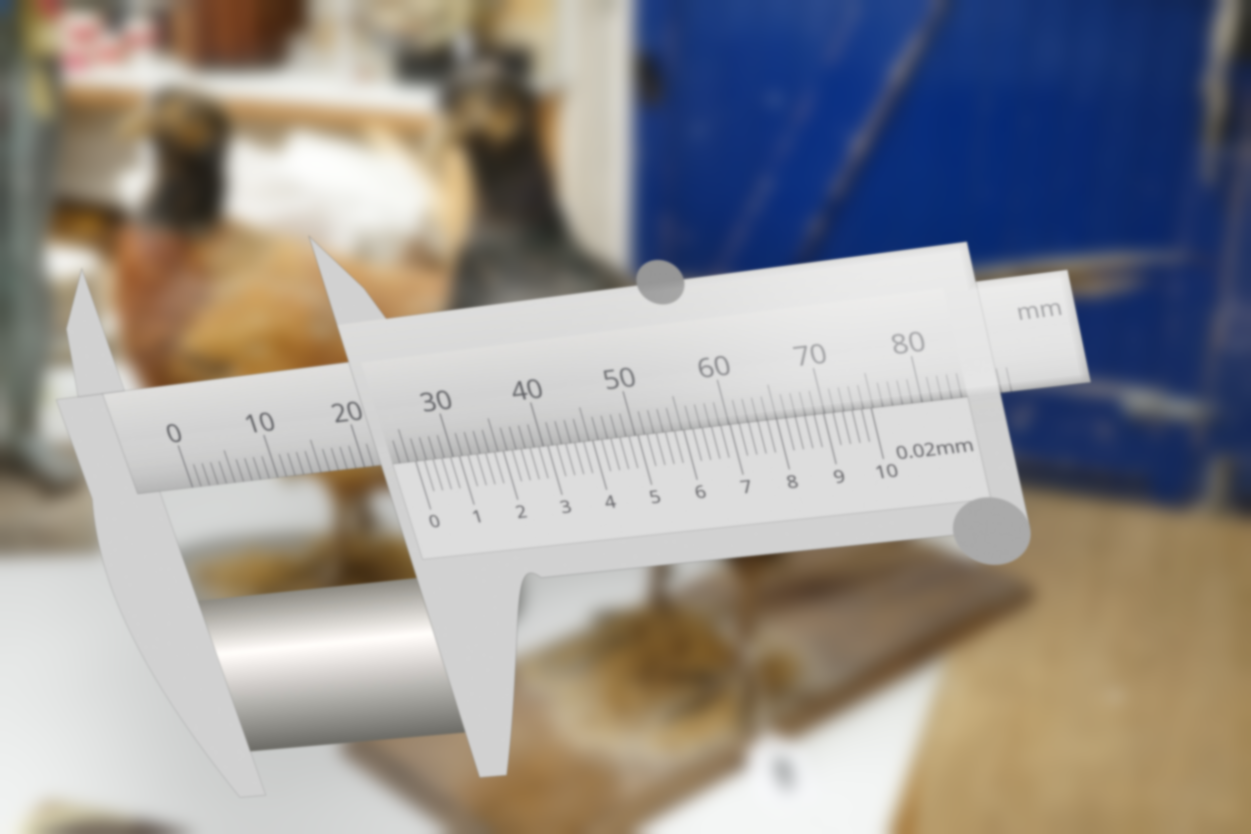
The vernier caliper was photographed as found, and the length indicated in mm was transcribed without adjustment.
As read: 25.8 mm
